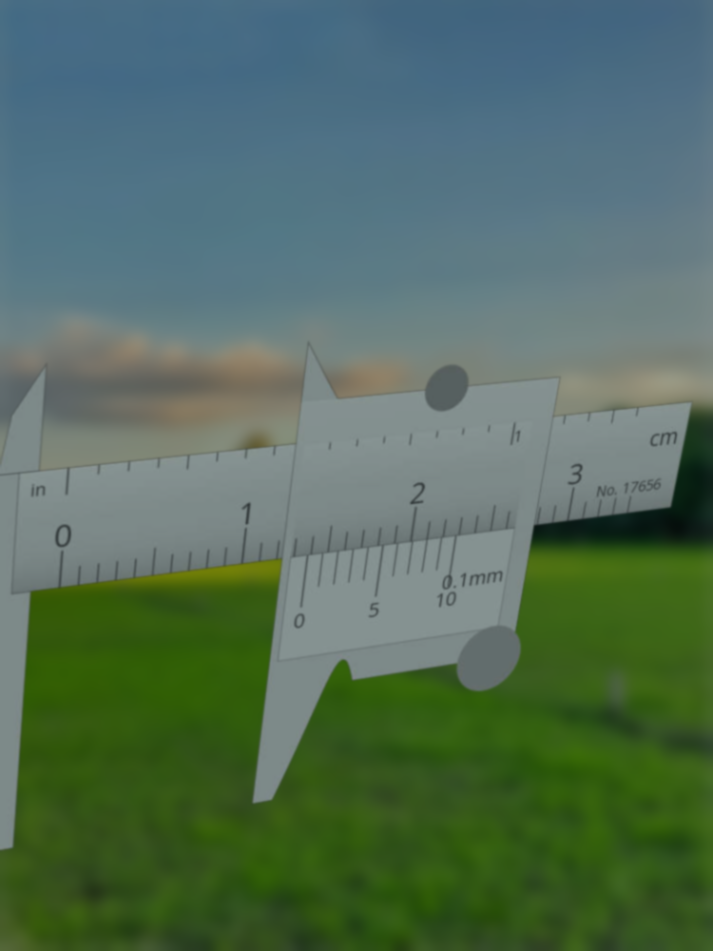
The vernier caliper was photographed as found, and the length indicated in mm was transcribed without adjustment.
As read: 13.8 mm
